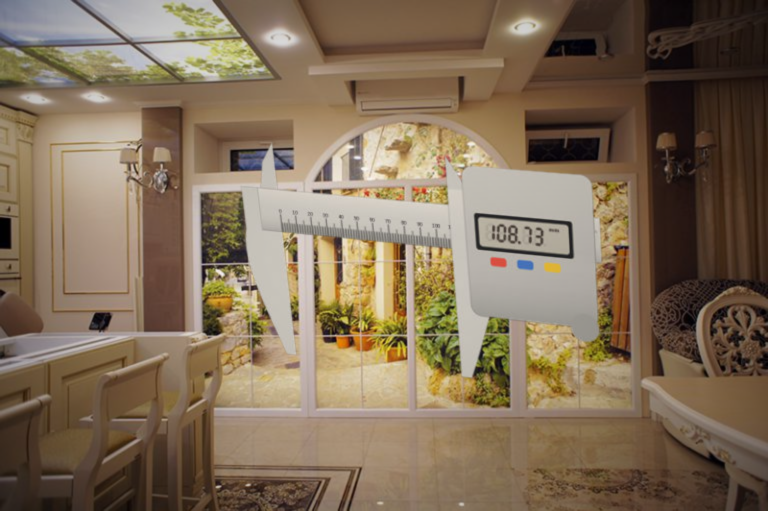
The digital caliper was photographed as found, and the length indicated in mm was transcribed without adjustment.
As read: 108.73 mm
